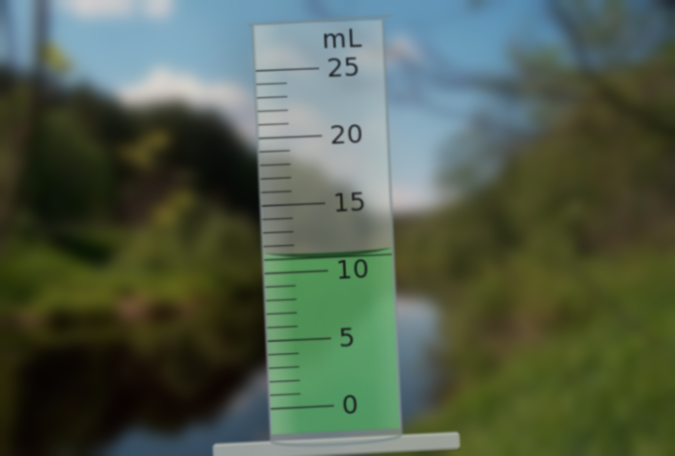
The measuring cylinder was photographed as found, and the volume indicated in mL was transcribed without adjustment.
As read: 11 mL
